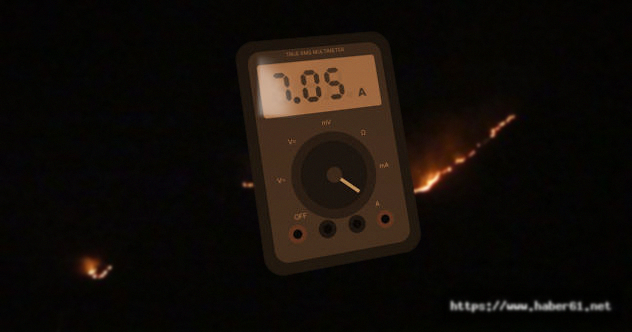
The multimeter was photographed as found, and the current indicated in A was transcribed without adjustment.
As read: 7.05 A
